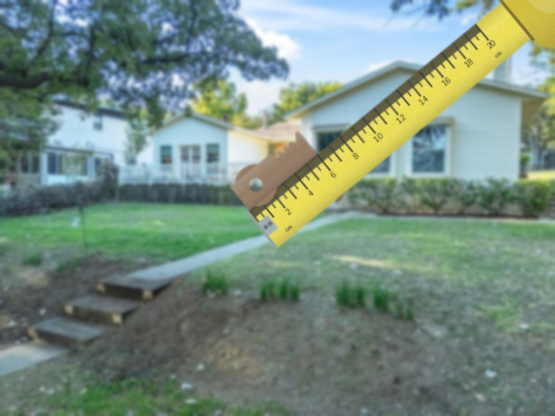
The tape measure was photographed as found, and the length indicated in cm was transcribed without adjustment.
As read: 6 cm
